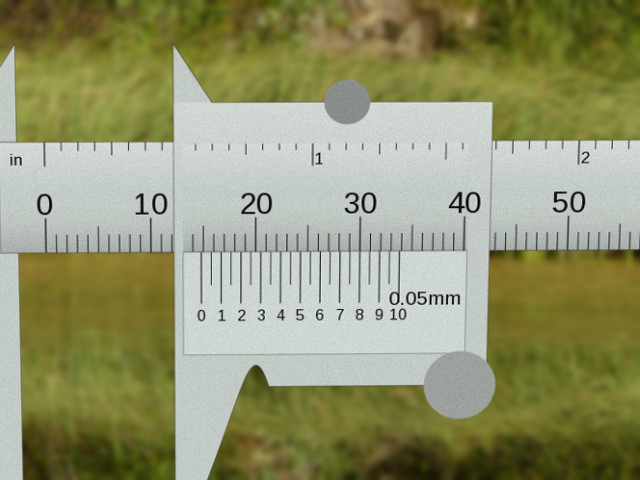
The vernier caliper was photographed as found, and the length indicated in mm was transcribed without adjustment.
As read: 14.8 mm
